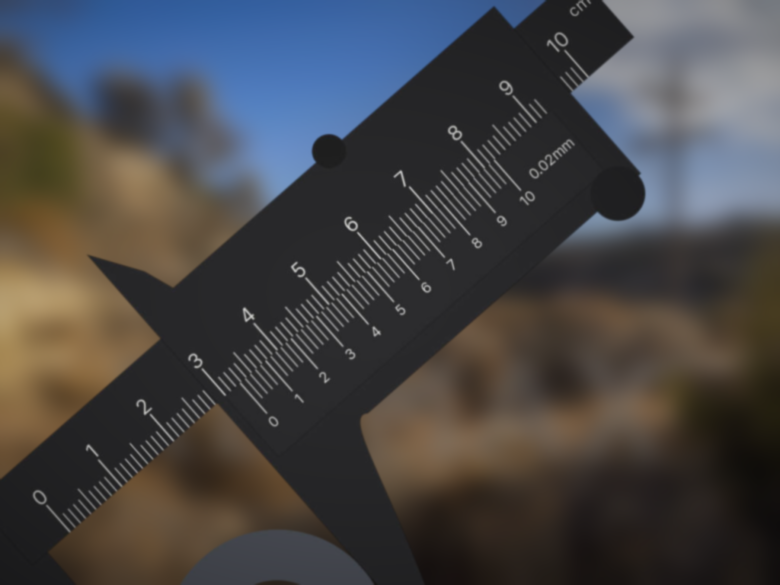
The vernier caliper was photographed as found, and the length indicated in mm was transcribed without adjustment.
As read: 32.8 mm
